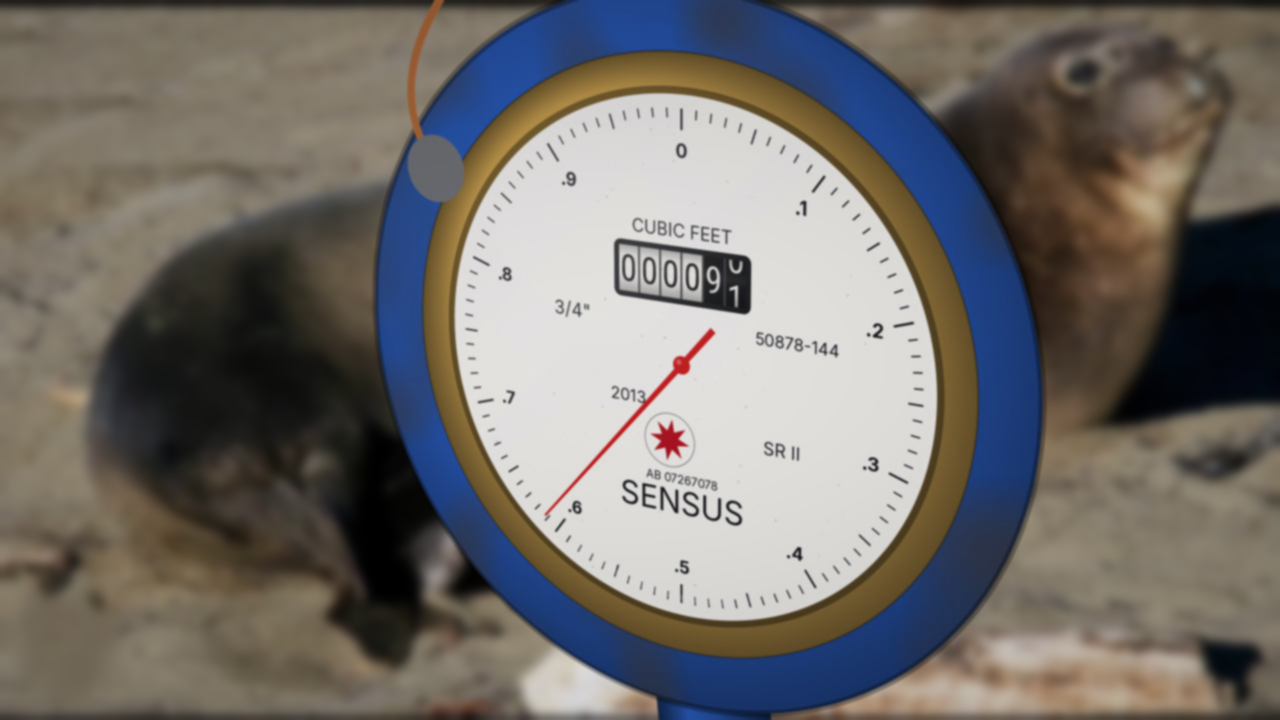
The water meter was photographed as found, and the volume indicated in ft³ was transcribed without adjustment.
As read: 90.61 ft³
